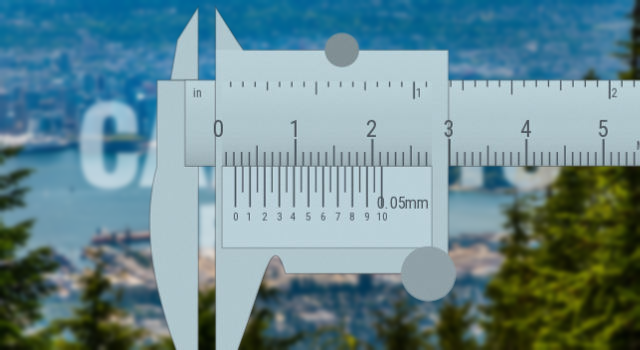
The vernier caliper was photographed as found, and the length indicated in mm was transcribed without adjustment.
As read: 2.2 mm
